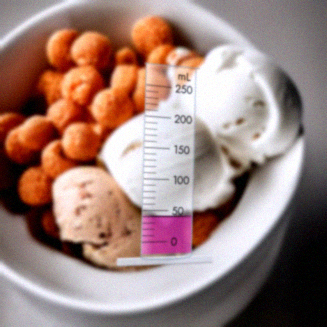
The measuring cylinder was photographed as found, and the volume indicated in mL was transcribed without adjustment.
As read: 40 mL
